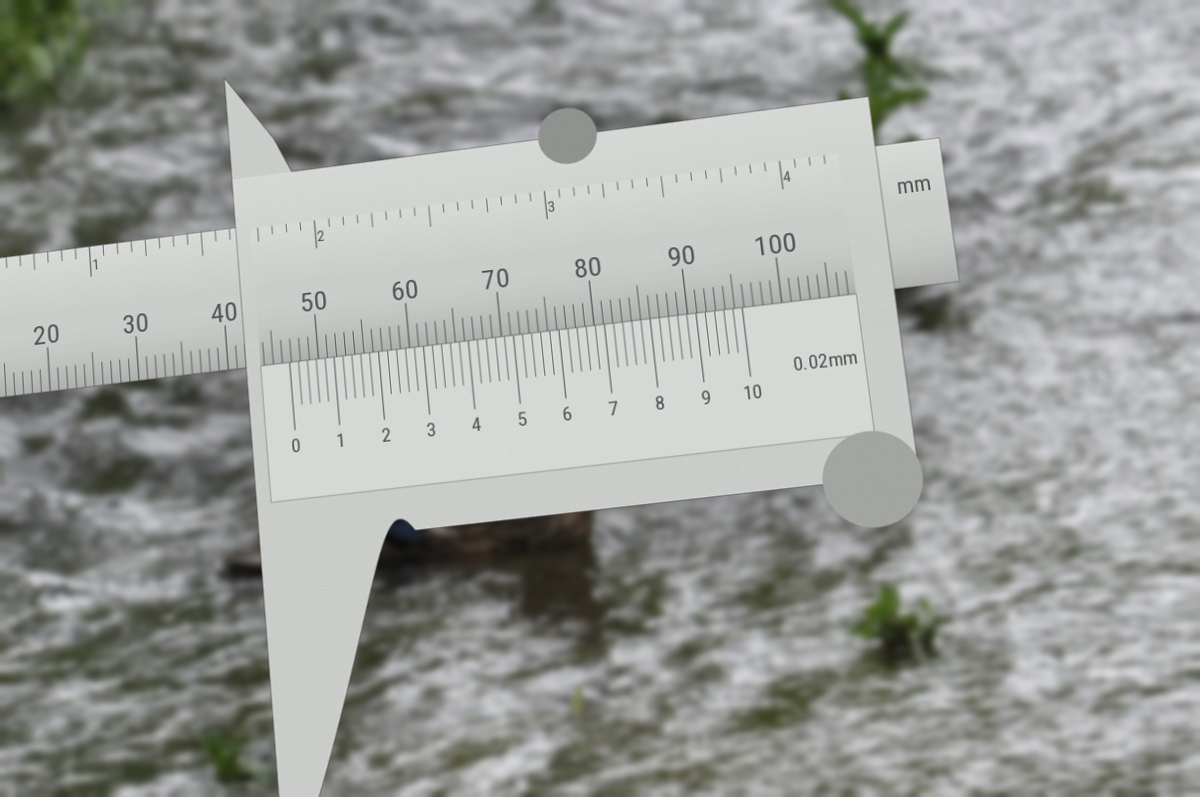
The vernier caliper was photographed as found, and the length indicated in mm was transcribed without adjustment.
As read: 46.8 mm
